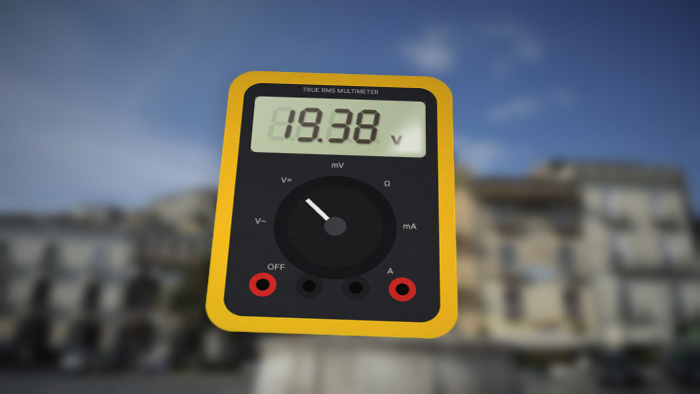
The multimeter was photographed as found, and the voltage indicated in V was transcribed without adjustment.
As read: 19.38 V
